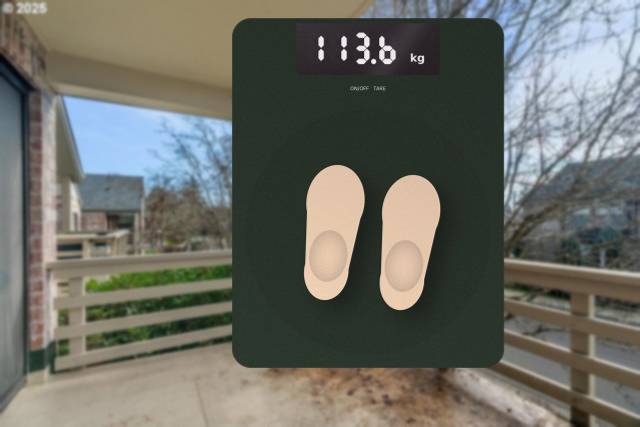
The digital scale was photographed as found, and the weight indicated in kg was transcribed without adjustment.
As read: 113.6 kg
